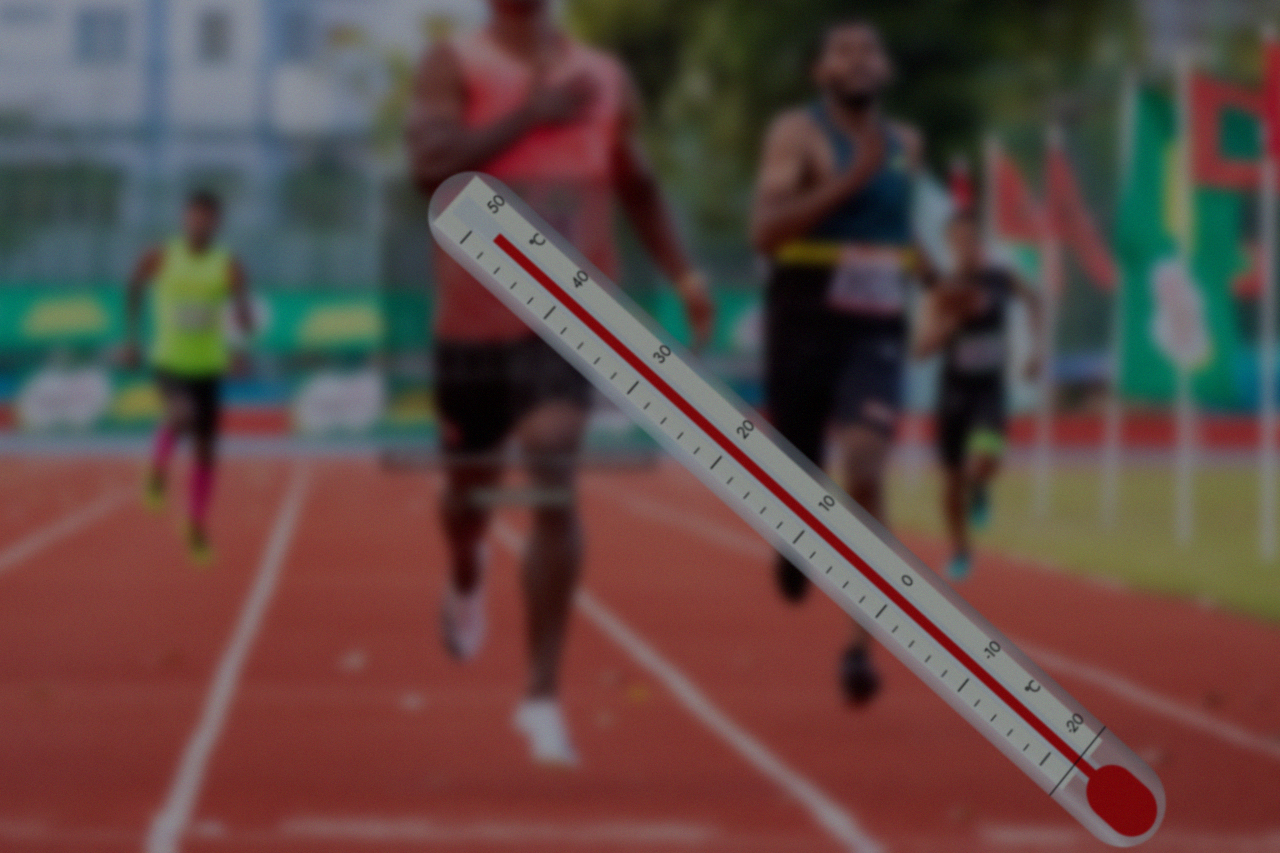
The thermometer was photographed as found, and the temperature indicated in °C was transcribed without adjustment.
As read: 48 °C
